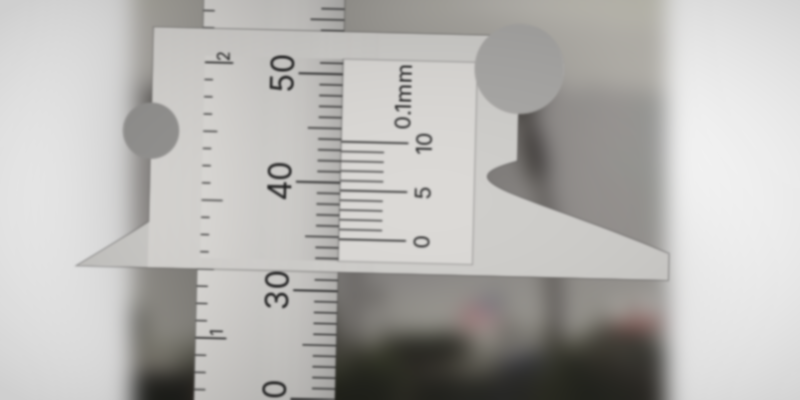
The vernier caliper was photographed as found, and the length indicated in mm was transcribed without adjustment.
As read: 34.8 mm
